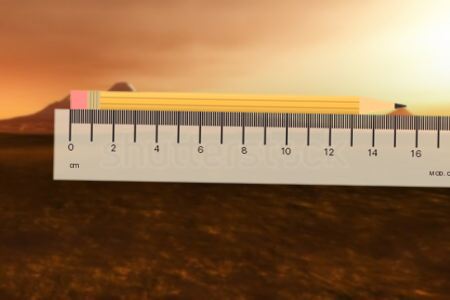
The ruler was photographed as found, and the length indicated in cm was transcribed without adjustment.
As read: 15.5 cm
